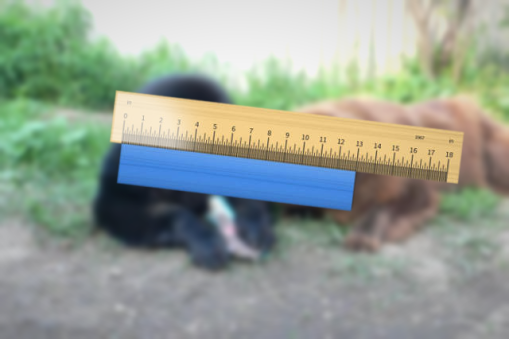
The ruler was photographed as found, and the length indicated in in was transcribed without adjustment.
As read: 13 in
